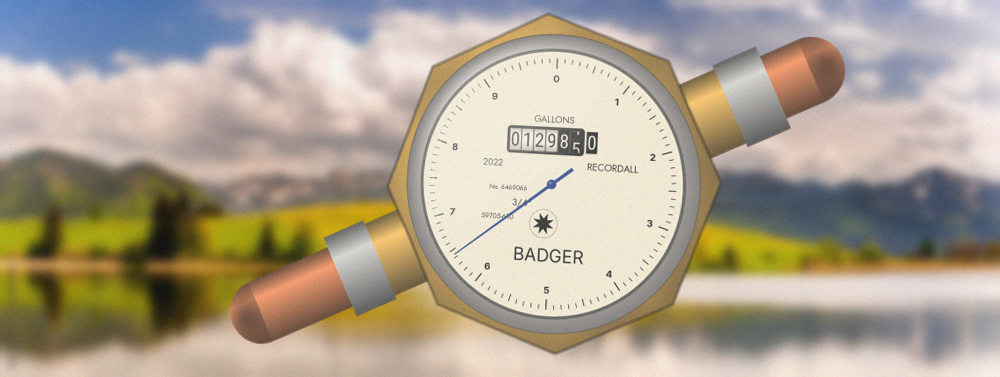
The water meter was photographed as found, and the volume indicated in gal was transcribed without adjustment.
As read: 129846.4 gal
